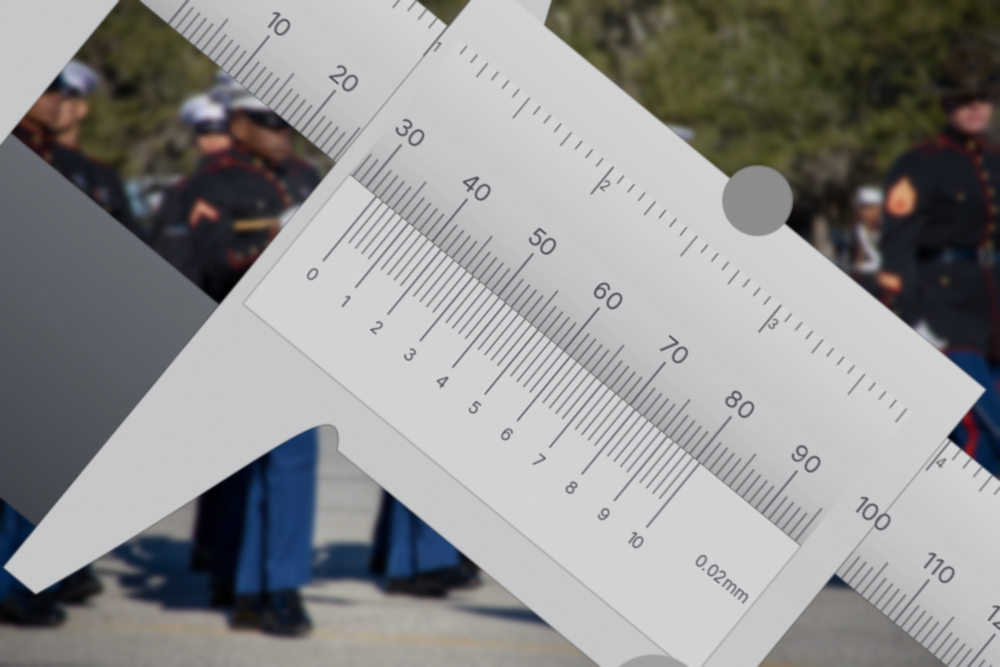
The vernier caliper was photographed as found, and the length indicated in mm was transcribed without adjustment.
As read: 31.6 mm
